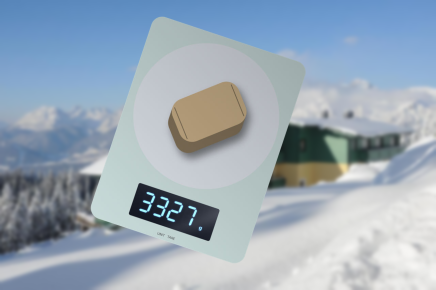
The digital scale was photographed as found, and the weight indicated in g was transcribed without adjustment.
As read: 3327 g
